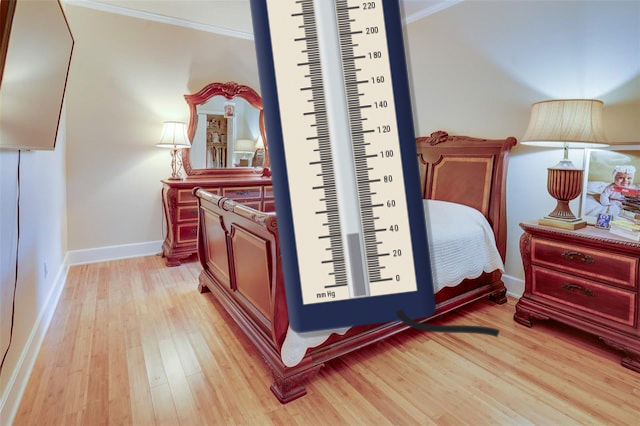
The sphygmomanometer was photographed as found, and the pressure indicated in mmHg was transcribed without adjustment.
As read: 40 mmHg
